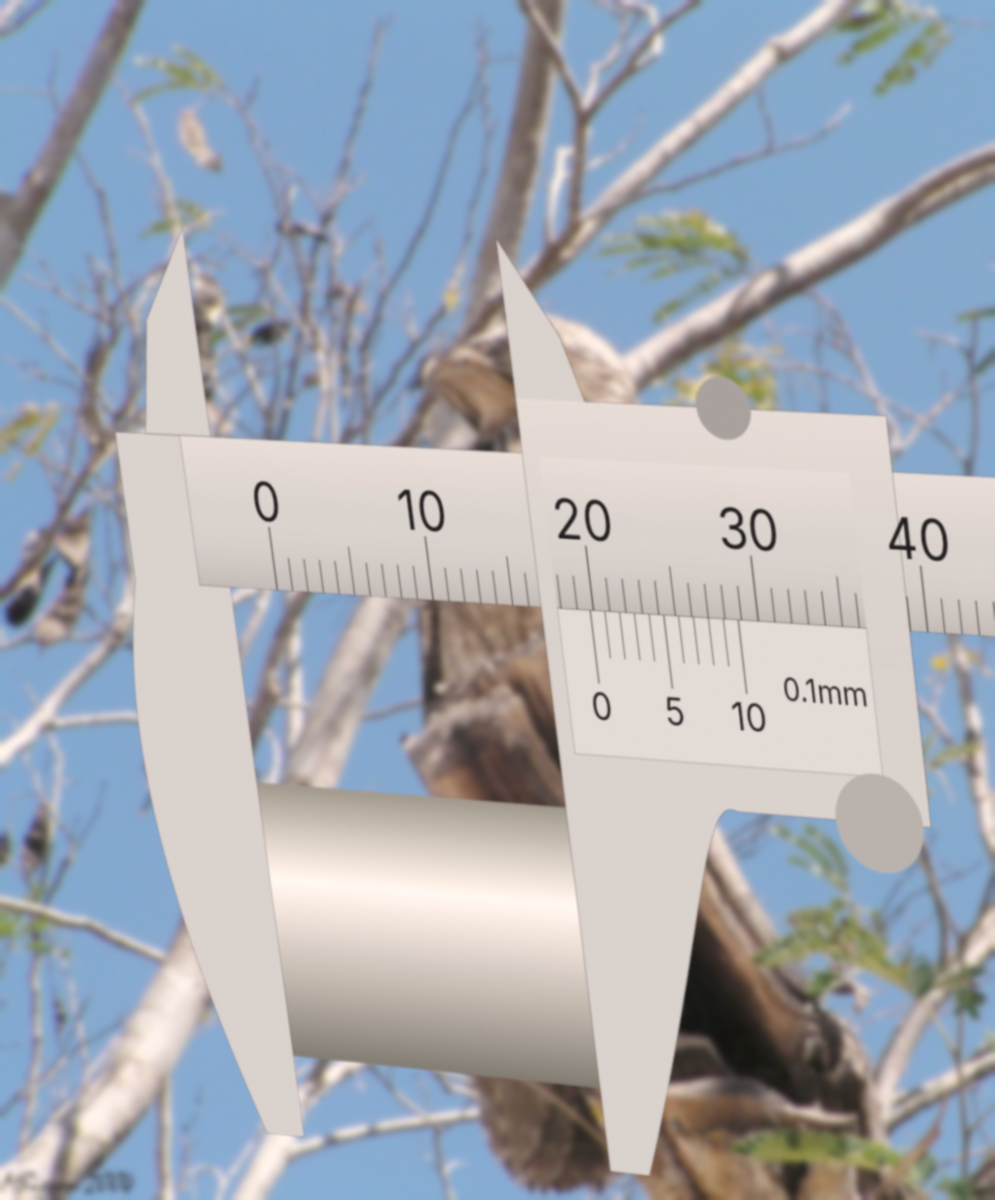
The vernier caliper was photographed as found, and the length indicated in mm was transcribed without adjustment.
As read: 19.8 mm
